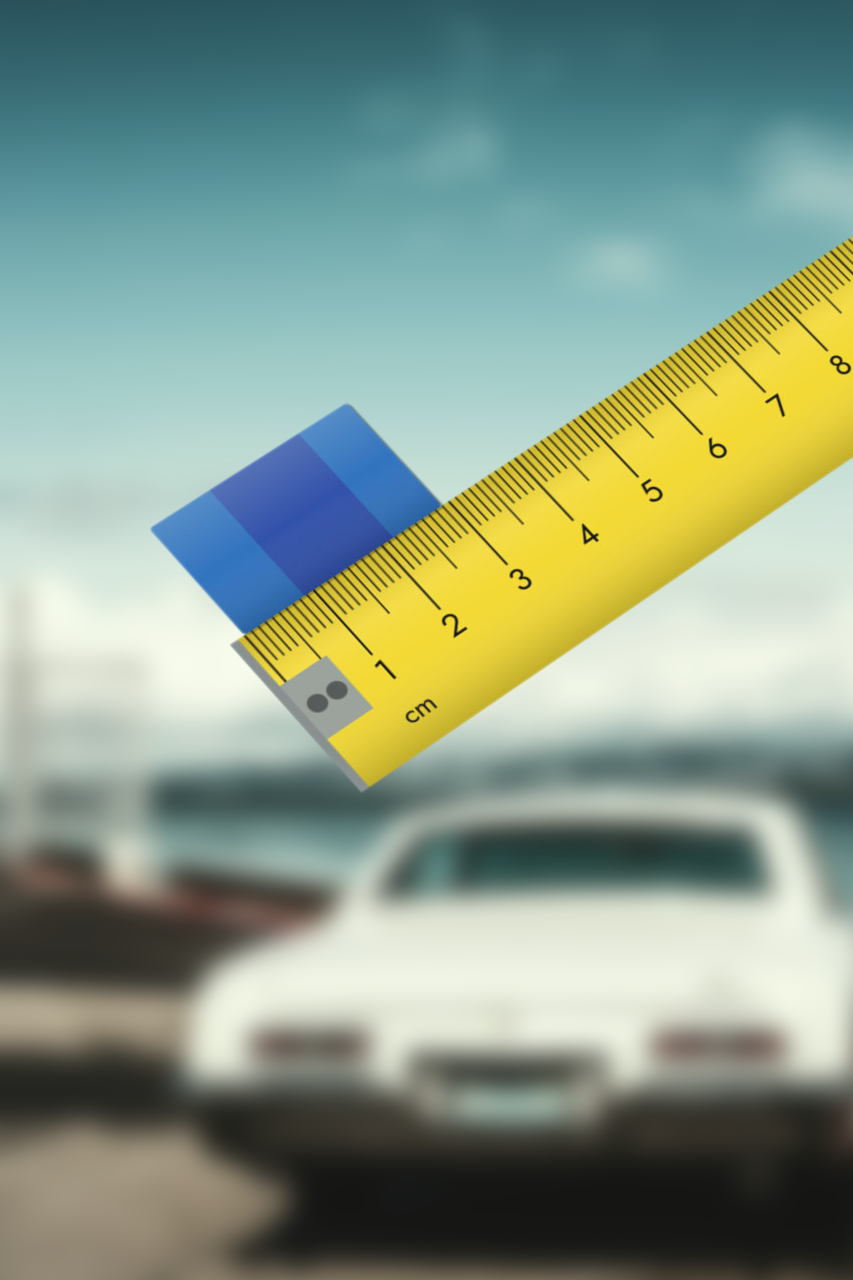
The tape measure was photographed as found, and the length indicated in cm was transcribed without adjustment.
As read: 2.9 cm
